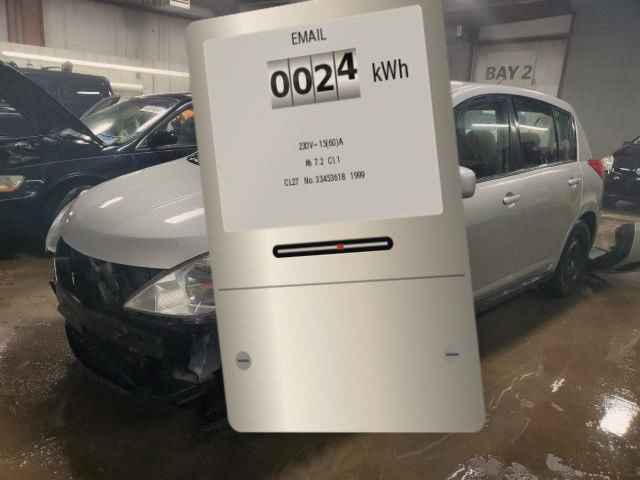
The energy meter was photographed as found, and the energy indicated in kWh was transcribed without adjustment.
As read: 24 kWh
